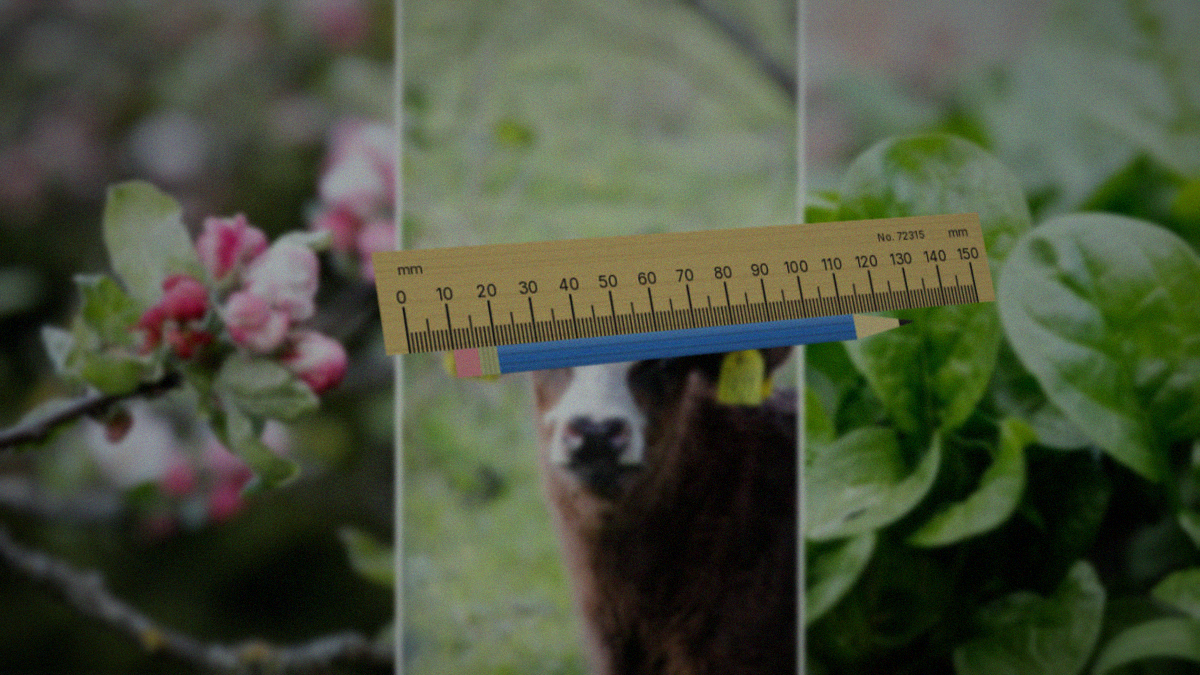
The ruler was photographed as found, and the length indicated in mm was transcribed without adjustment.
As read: 120 mm
